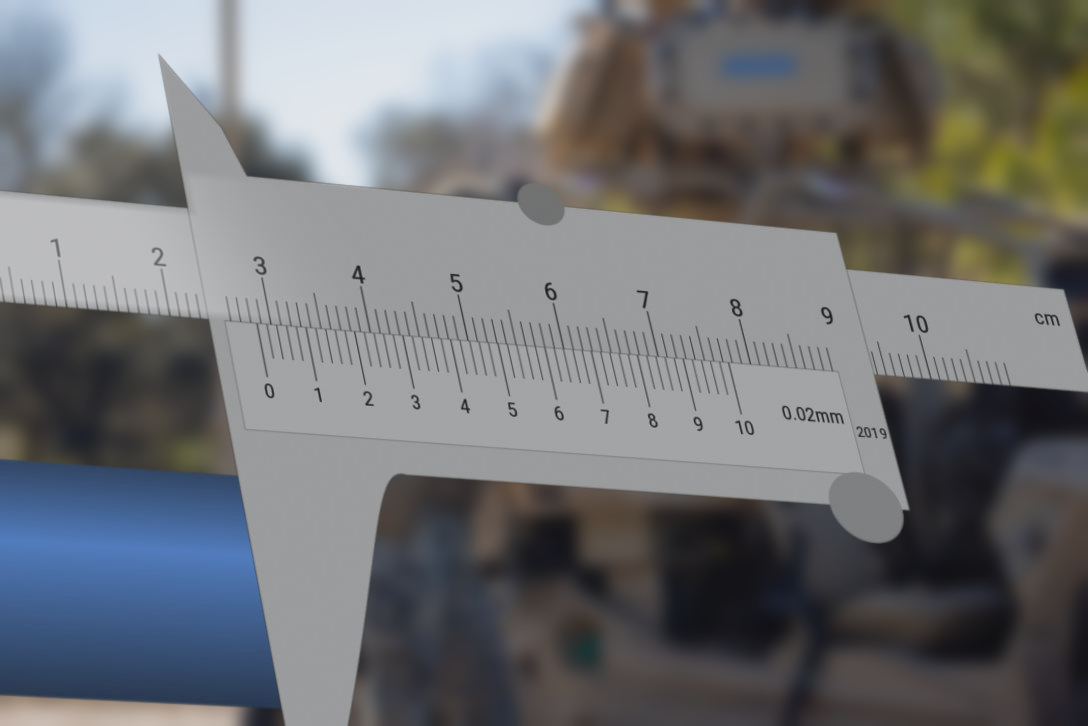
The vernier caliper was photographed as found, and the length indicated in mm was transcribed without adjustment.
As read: 28.6 mm
